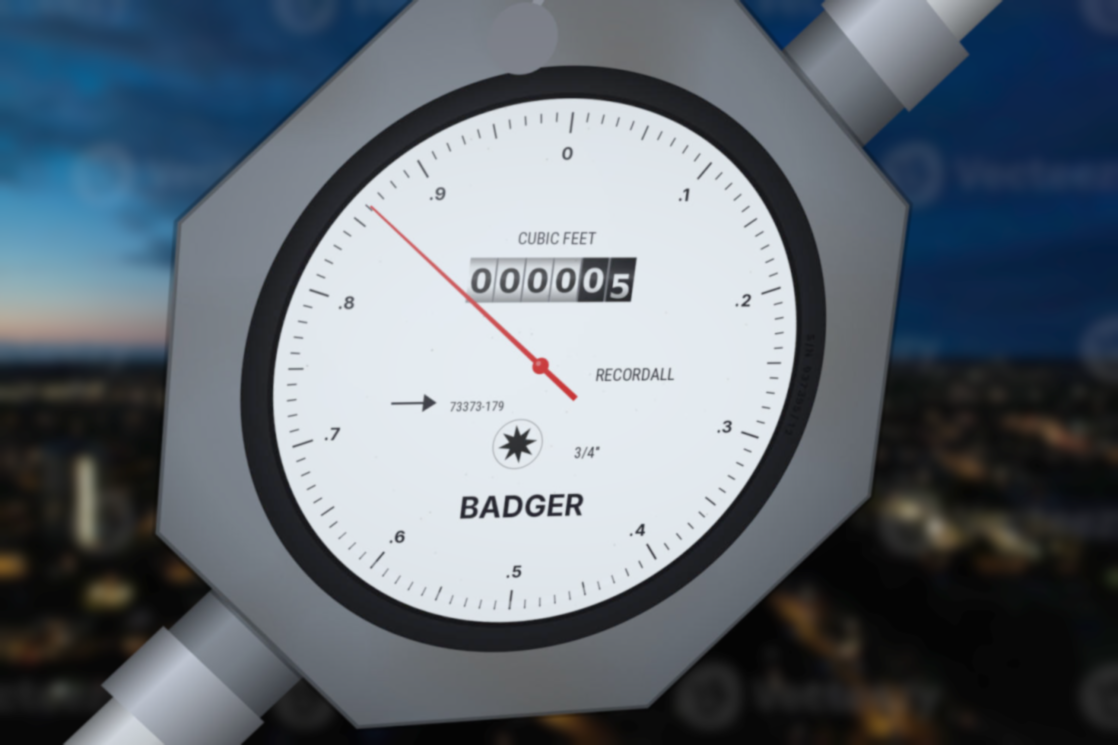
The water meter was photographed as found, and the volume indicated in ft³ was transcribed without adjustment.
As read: 4.86 ft³
